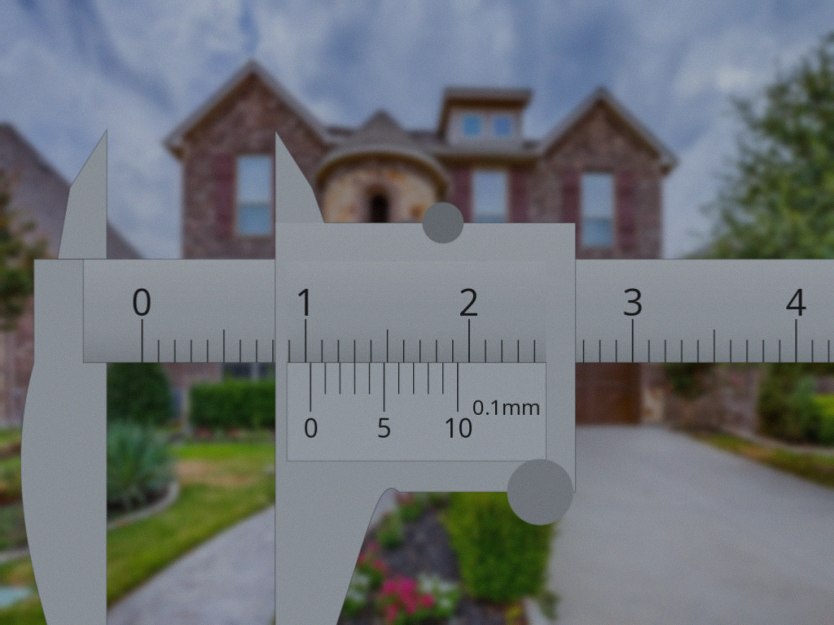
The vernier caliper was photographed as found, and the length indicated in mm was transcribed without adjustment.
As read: 10.3 mm
